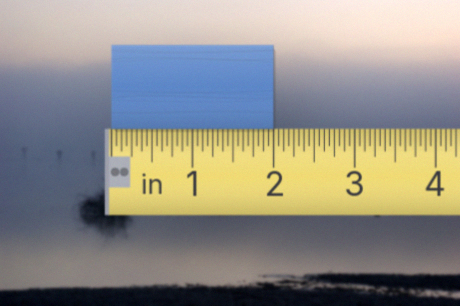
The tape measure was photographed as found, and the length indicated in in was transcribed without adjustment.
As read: 2 in
